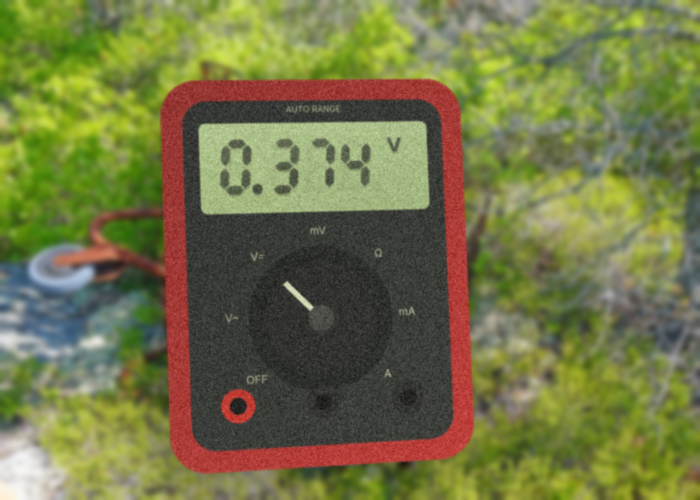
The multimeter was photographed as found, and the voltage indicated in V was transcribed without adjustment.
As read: 0.374 V
